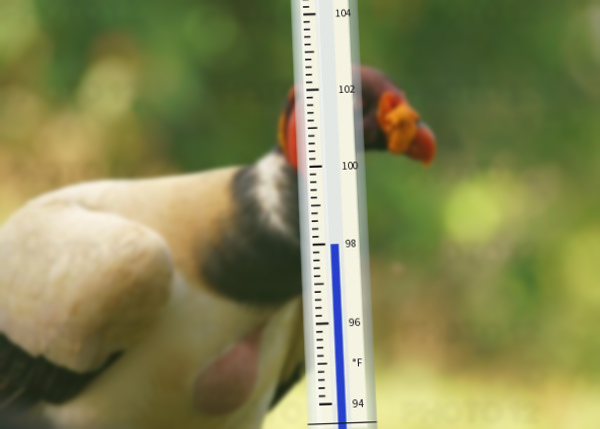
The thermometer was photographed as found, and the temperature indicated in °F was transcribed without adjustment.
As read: 98 °F
